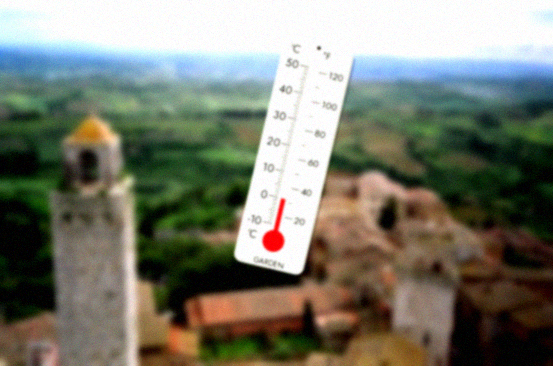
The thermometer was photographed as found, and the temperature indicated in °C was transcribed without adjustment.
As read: 0 °C
